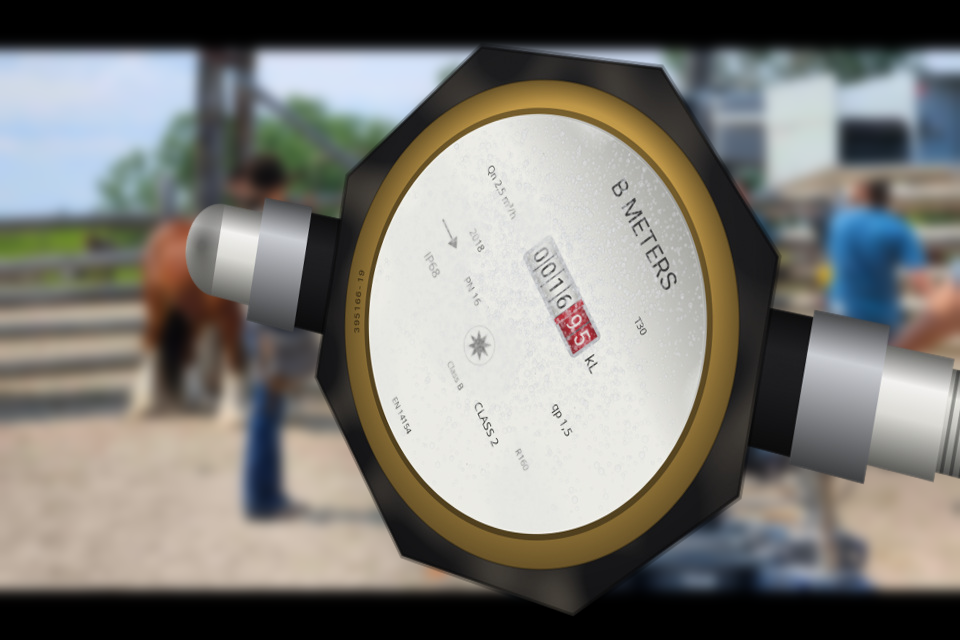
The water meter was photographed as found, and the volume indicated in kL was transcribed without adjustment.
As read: 16.95 kL
